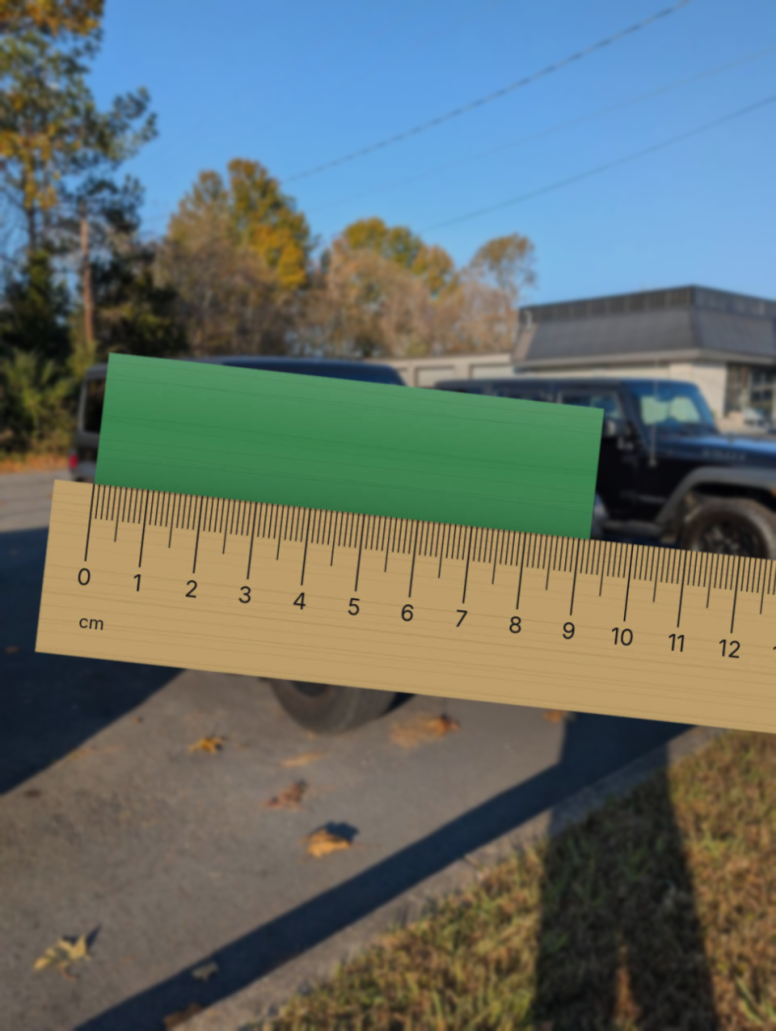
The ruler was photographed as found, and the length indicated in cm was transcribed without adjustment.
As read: 9.2 cm
